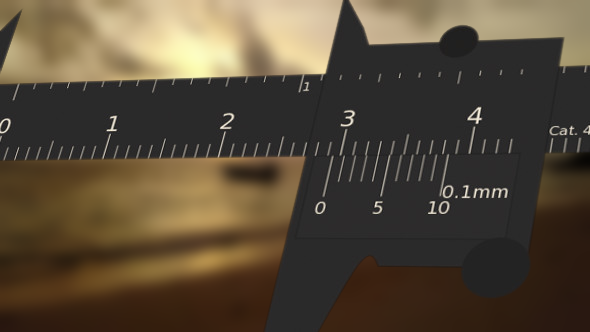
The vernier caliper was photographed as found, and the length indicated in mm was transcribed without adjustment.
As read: 29.4 mm
